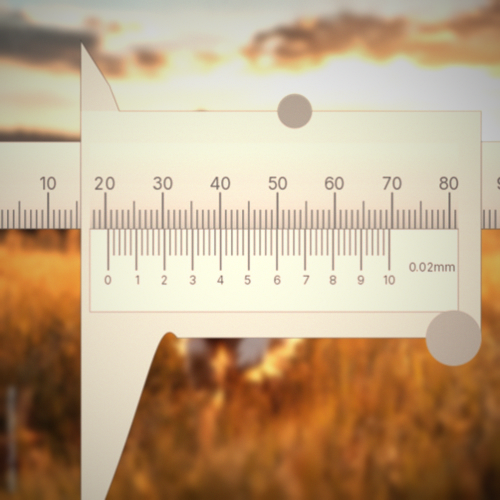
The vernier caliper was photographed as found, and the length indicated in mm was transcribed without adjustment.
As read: 20.5 mm
